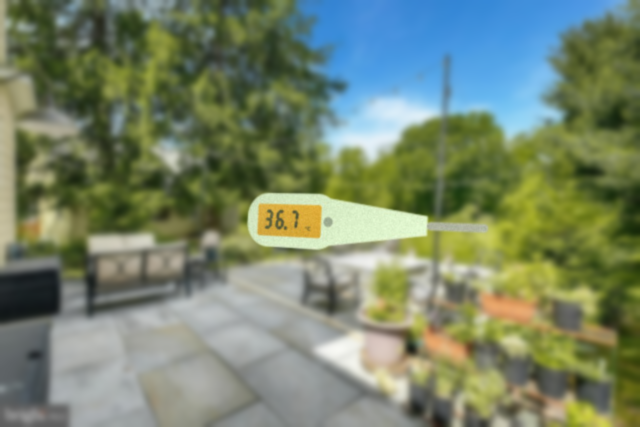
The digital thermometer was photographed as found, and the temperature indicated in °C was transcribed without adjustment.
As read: 36.7 °C
